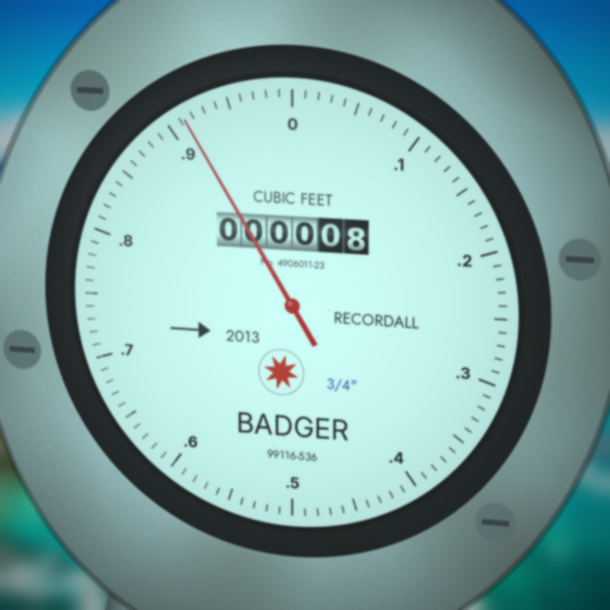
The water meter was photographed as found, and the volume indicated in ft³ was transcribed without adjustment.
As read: 7.91 ft³
